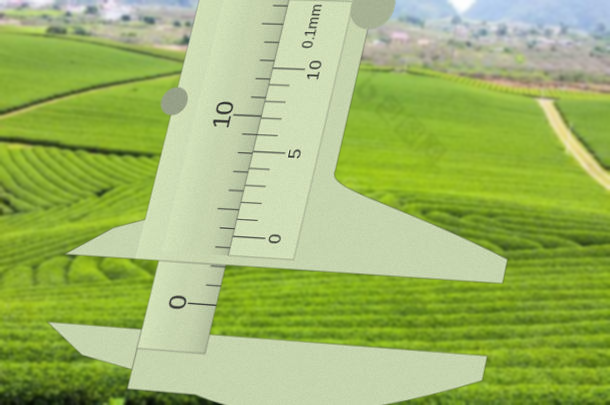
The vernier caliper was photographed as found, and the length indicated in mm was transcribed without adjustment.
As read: 3.6 mm
